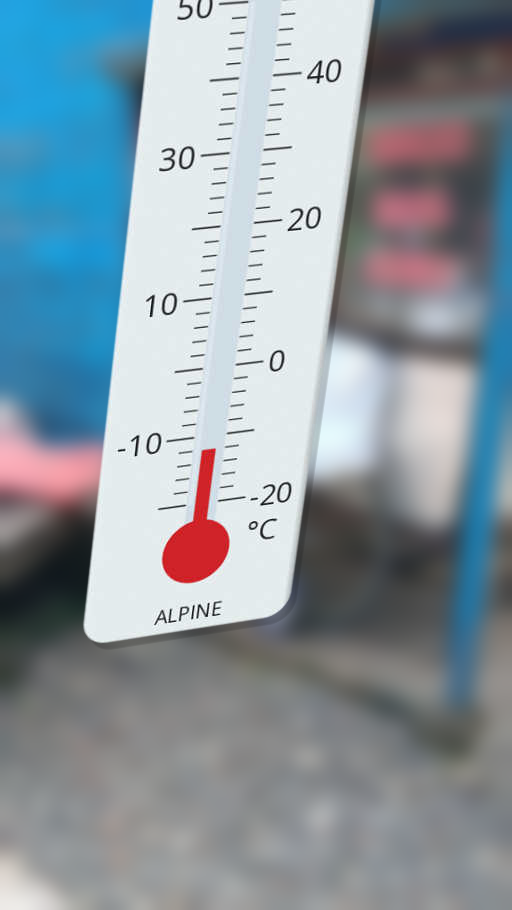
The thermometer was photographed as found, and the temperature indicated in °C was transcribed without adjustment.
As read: -12 °C
